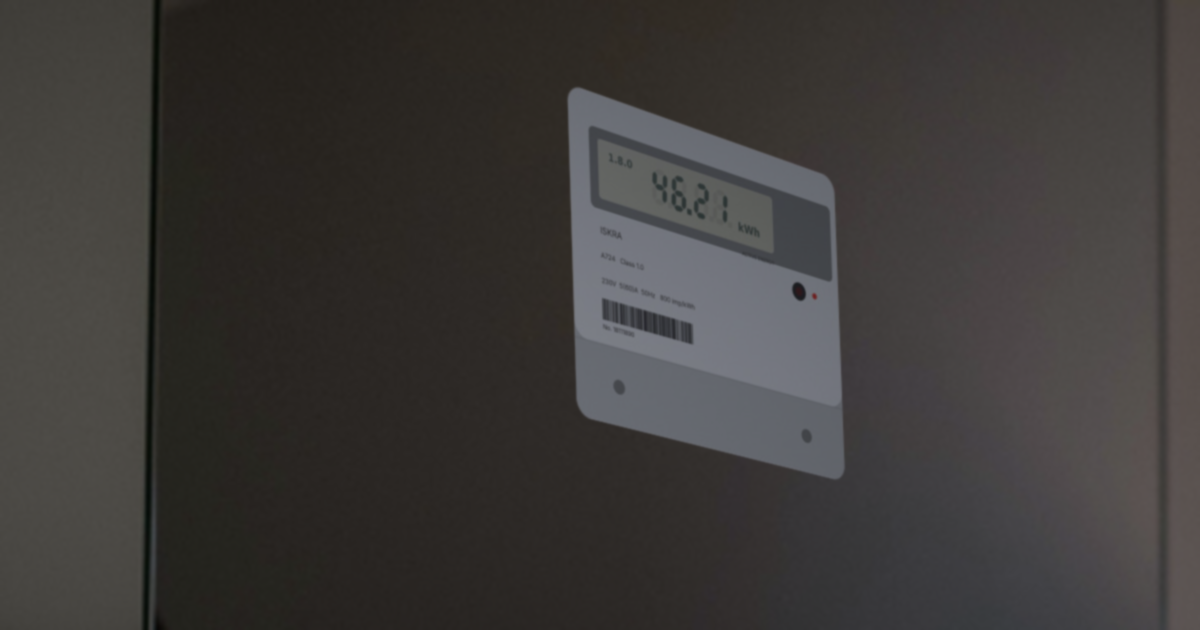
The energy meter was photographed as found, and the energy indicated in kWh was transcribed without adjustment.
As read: 46.21 kWh
